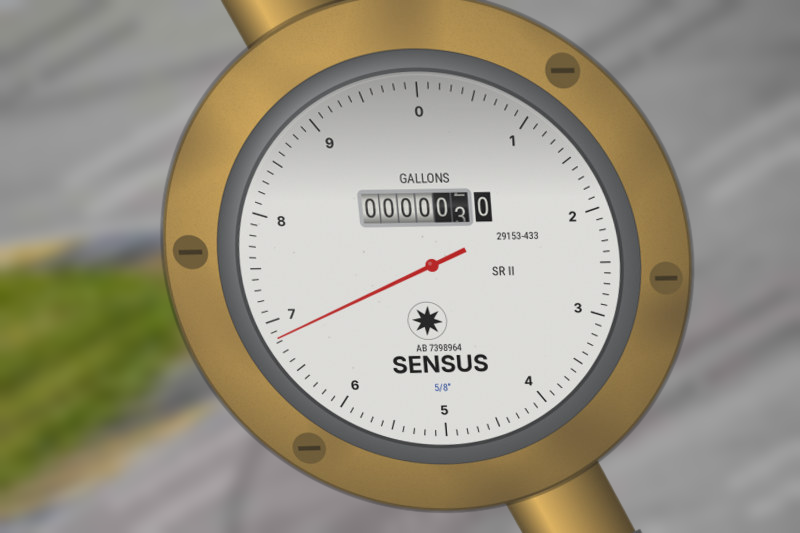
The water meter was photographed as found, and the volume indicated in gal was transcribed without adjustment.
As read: 26.8 gal
